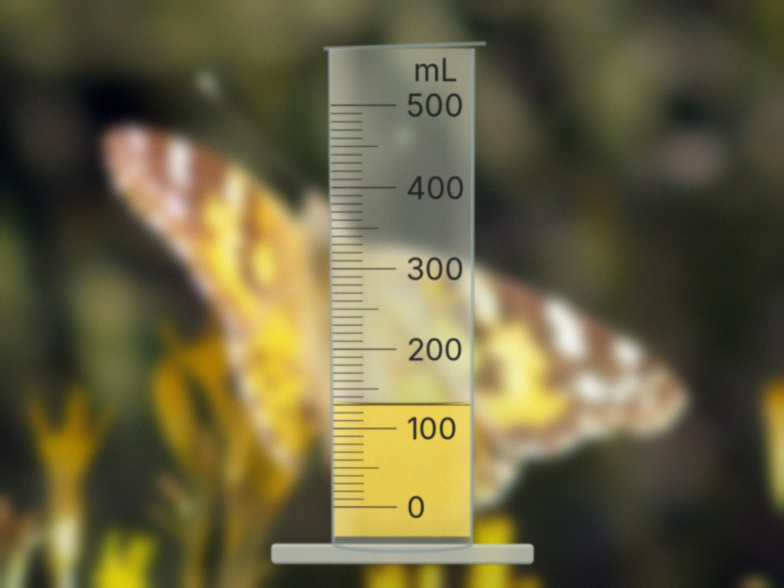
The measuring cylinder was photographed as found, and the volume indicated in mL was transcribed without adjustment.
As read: 130 mL
